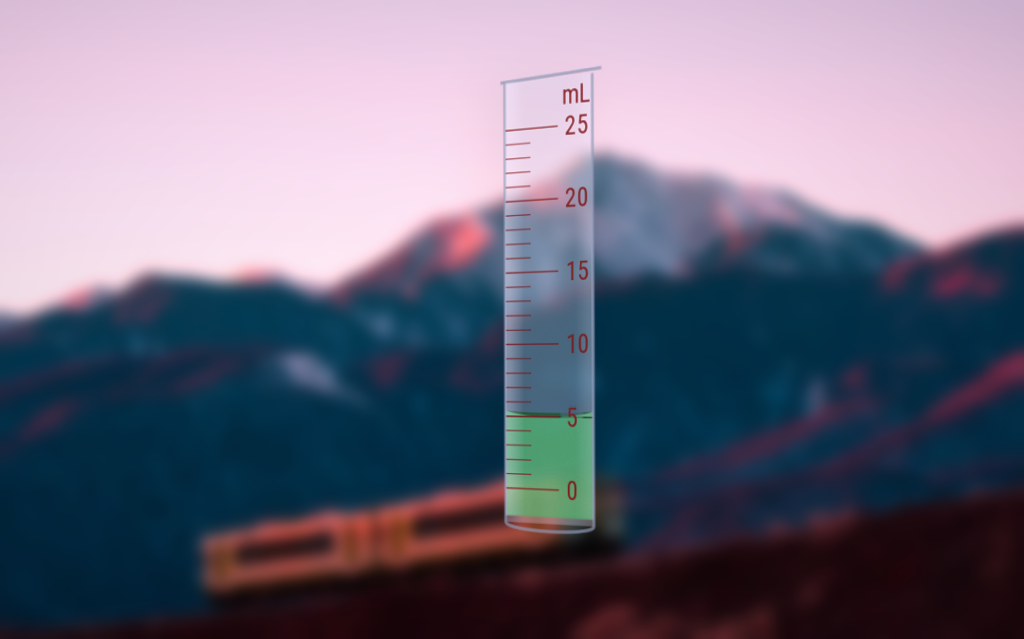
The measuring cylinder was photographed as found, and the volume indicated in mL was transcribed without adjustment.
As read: 5 mL
